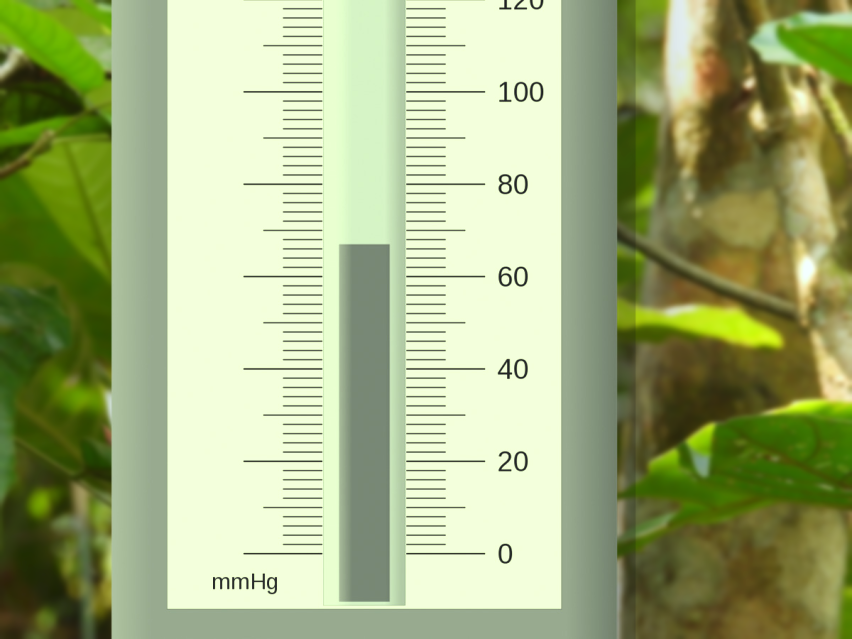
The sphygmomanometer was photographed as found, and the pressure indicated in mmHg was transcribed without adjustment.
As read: 67 mmHg
